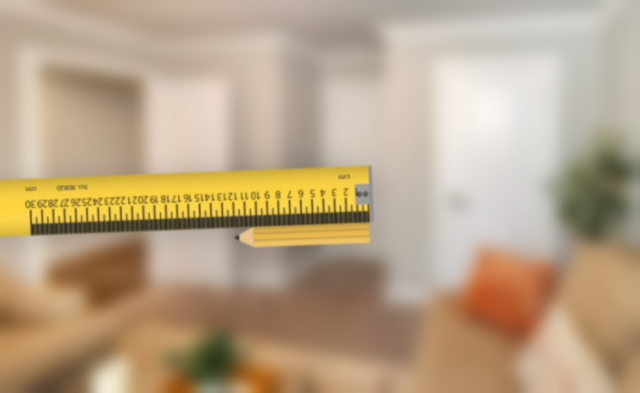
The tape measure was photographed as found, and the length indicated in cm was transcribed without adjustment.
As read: 12 cm
